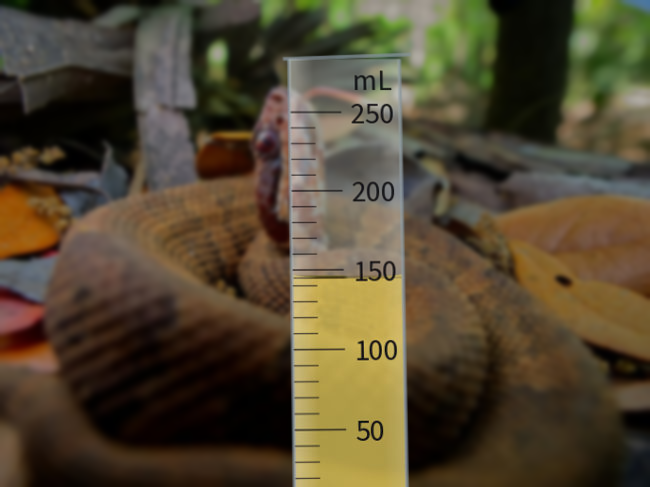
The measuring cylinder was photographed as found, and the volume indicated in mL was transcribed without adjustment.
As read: 145 mL
